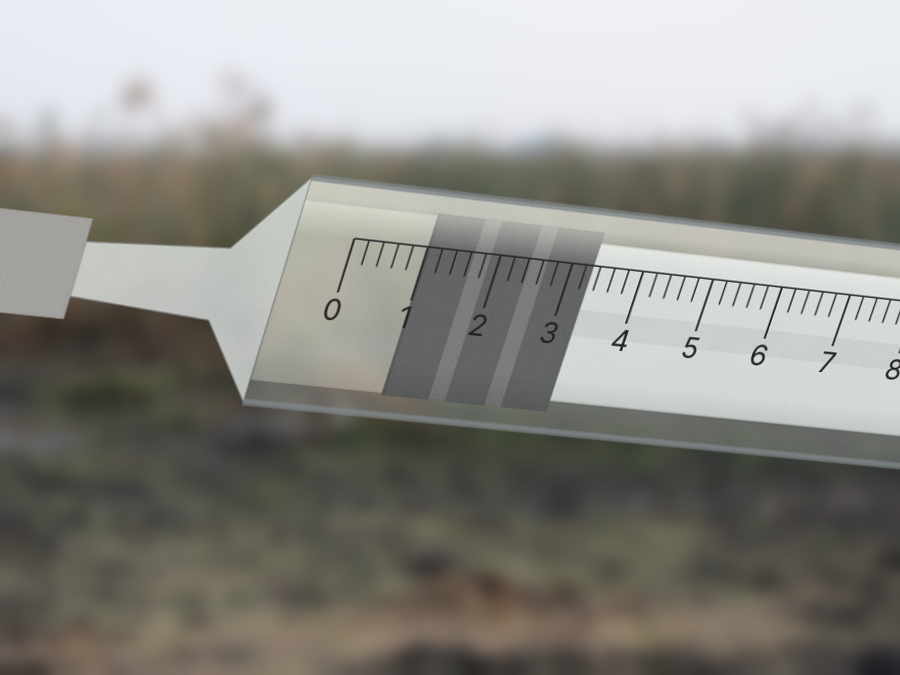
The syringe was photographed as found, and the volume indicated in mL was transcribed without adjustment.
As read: 1 mL
